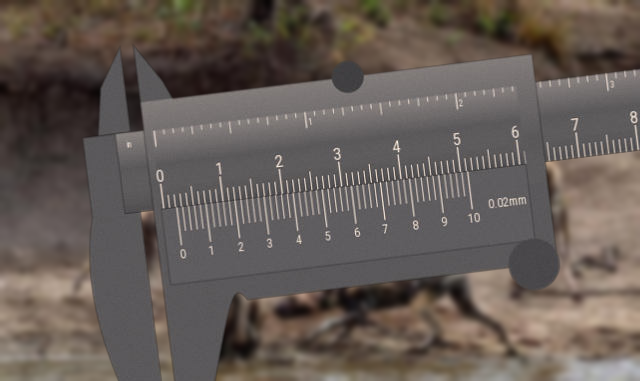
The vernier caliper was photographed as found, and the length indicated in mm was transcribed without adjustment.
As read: 2.2 mm
